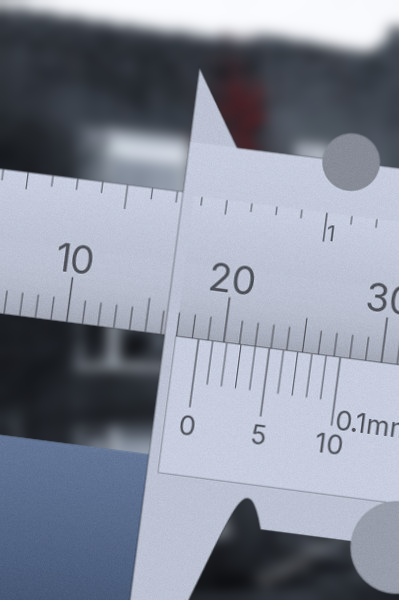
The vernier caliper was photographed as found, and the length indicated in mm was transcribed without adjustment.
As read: 18.4 mm
